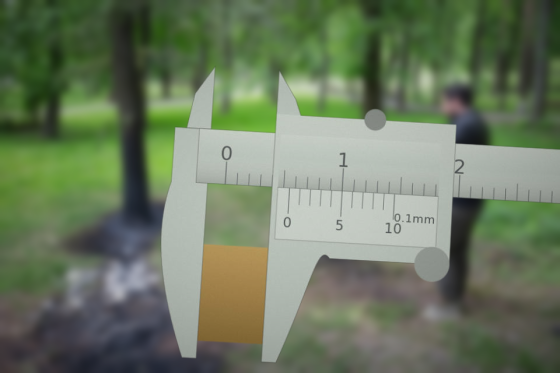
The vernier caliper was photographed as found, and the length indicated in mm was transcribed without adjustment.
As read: 5.5 mm
